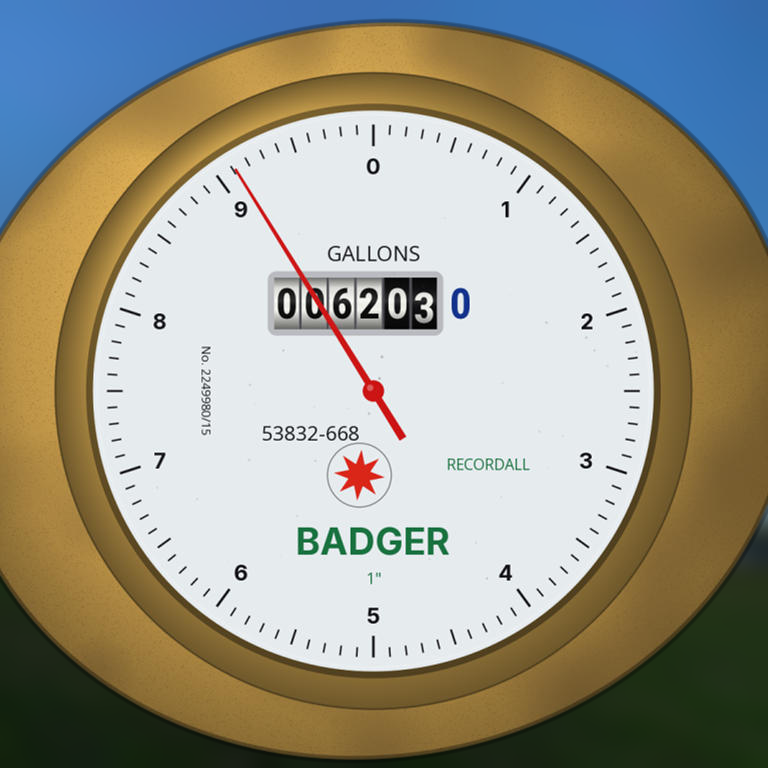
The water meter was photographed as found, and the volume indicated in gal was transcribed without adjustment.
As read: 62029.1 gal
